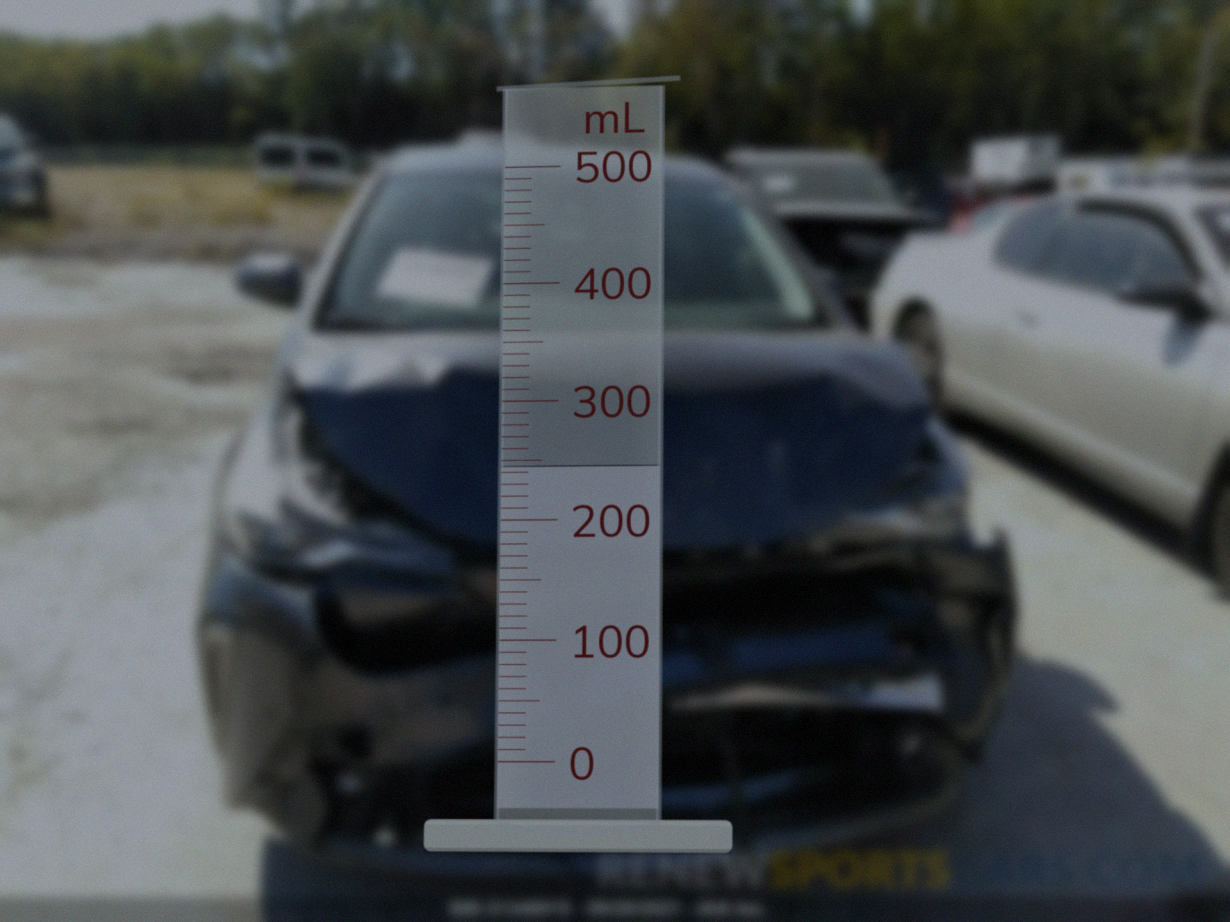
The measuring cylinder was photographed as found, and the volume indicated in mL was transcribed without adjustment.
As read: 245 mL
